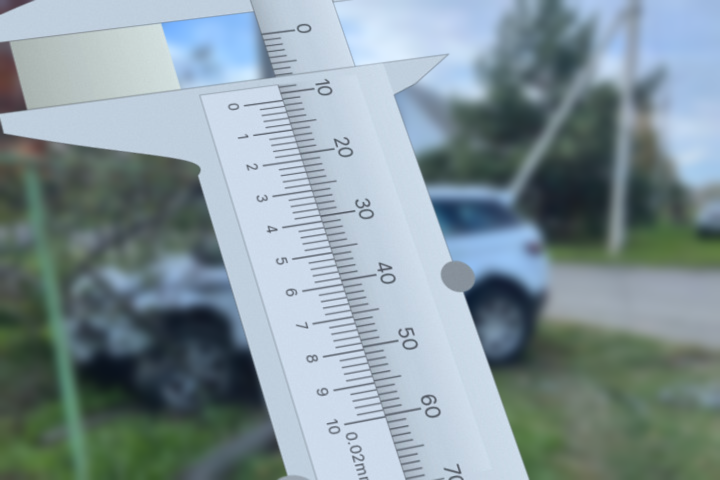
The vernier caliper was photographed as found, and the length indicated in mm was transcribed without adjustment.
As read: 11.2 mm
